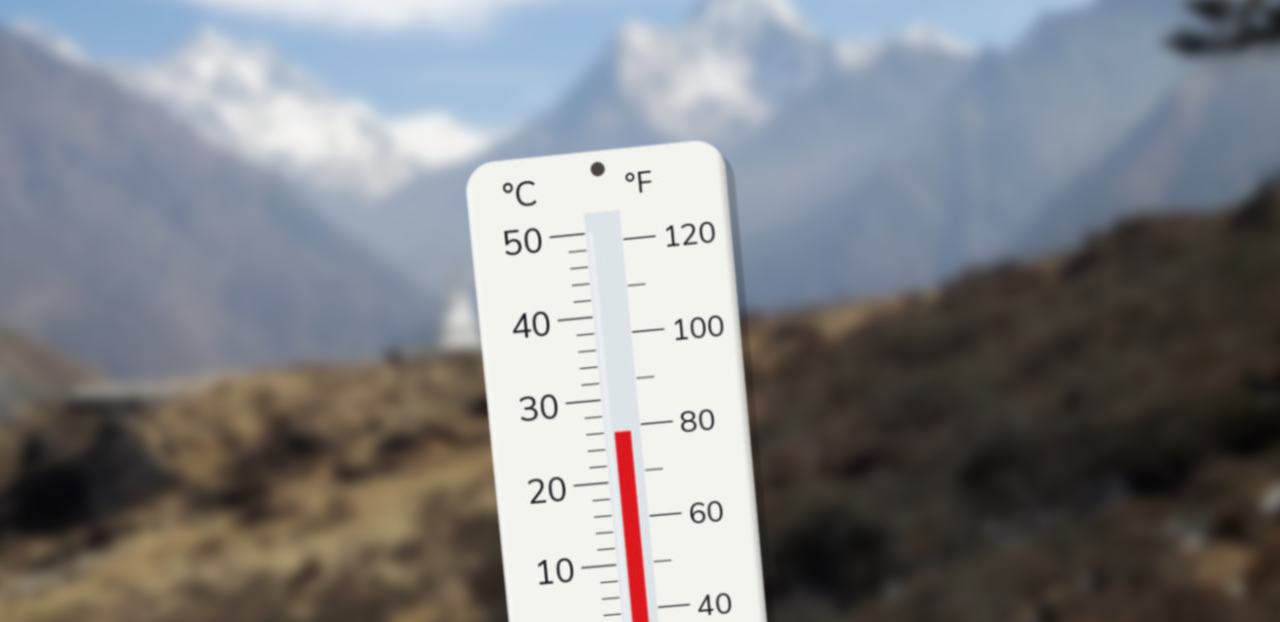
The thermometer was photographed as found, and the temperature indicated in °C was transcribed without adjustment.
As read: 26 °C
